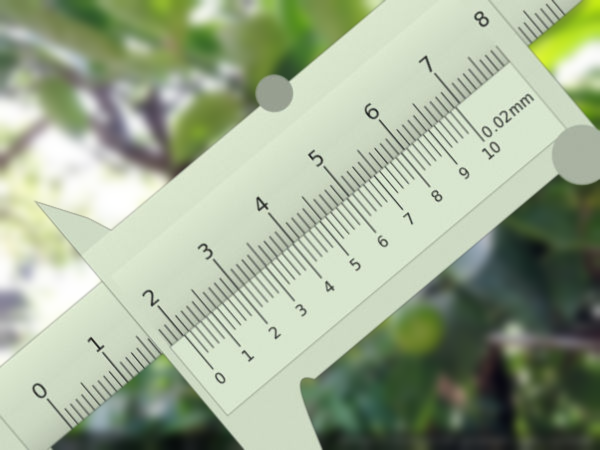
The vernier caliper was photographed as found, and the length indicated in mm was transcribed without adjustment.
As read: 20.2 mm
